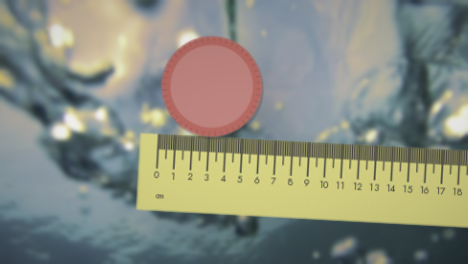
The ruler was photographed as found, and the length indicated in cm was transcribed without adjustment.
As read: 6 cm
